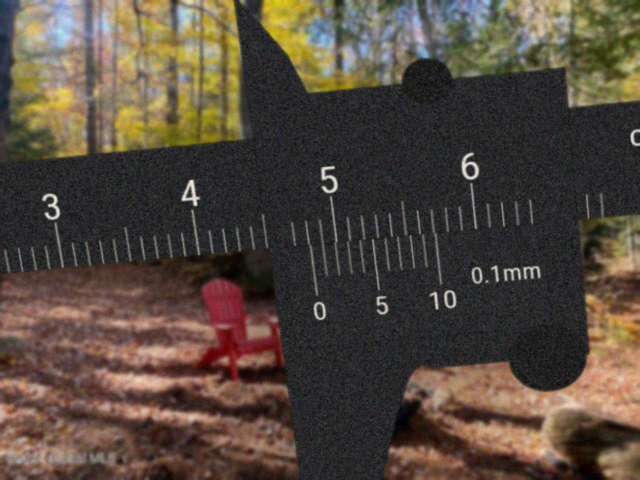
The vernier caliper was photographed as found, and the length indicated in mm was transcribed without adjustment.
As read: 48.1 mm
